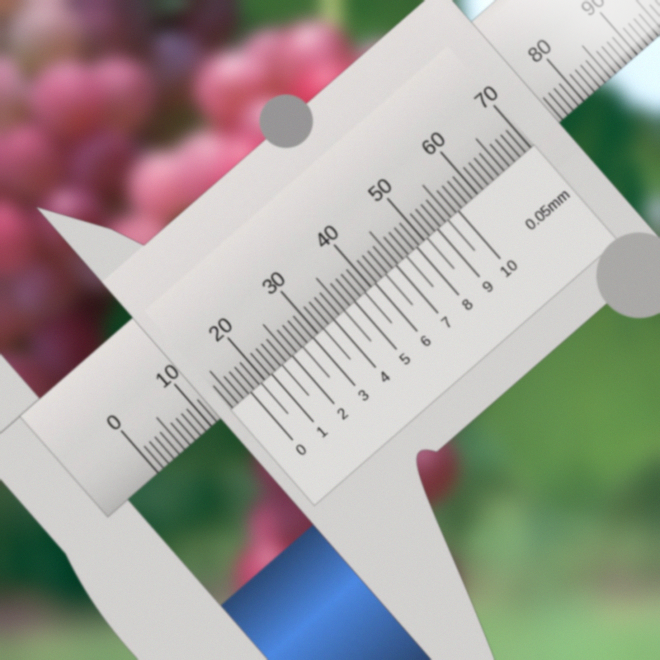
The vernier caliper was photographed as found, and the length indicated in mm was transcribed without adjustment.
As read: 17.4 mm
